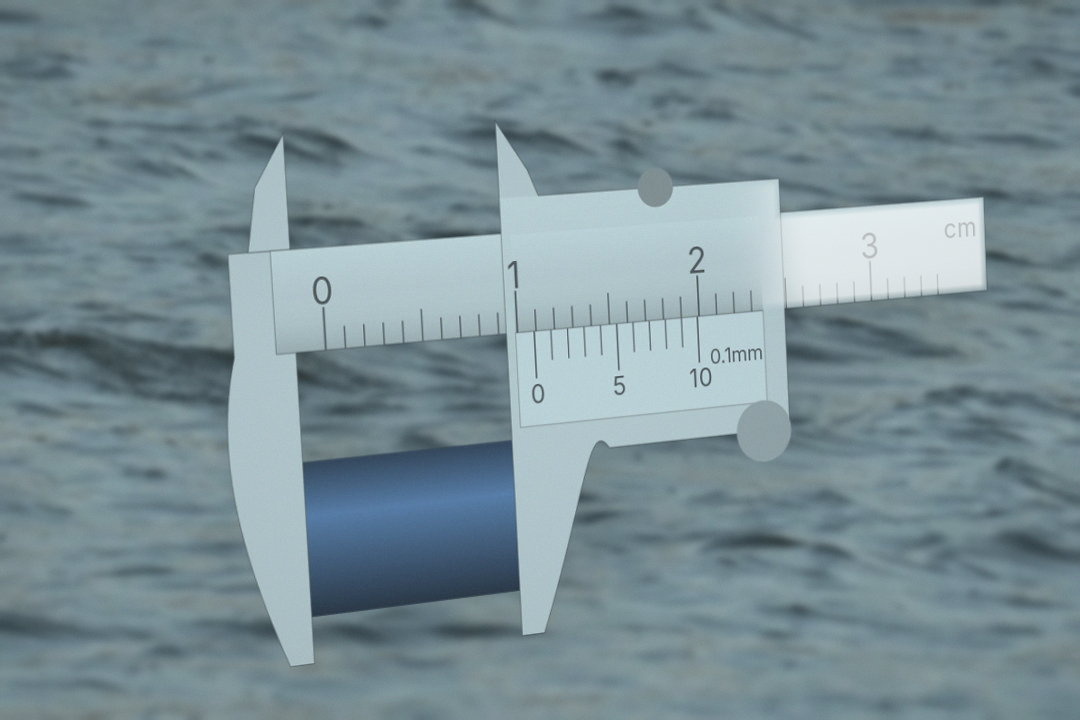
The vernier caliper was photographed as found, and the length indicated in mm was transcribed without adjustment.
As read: 10.9 mm
